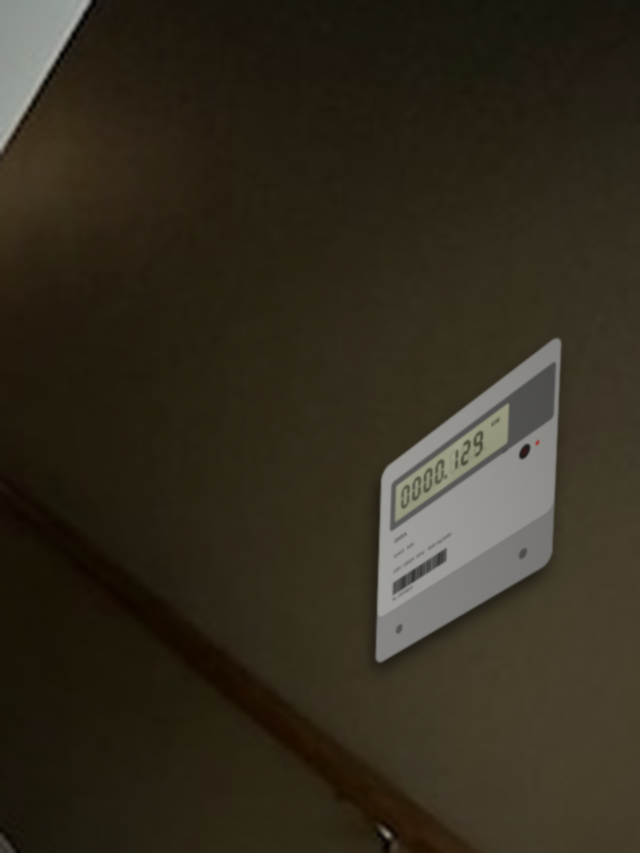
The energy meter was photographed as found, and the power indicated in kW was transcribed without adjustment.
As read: 0.129 kW
